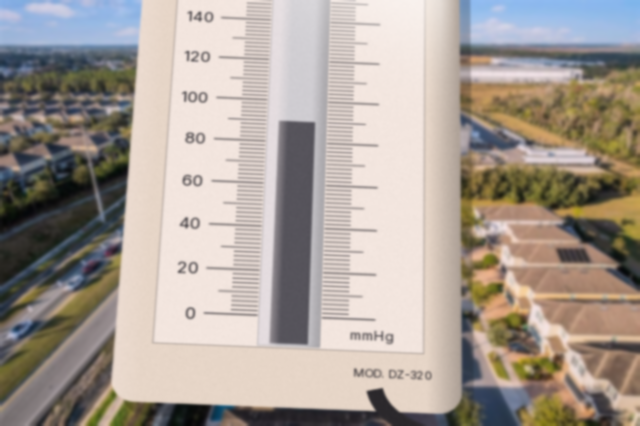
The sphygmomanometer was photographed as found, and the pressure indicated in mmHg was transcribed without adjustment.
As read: 90 mmHg
